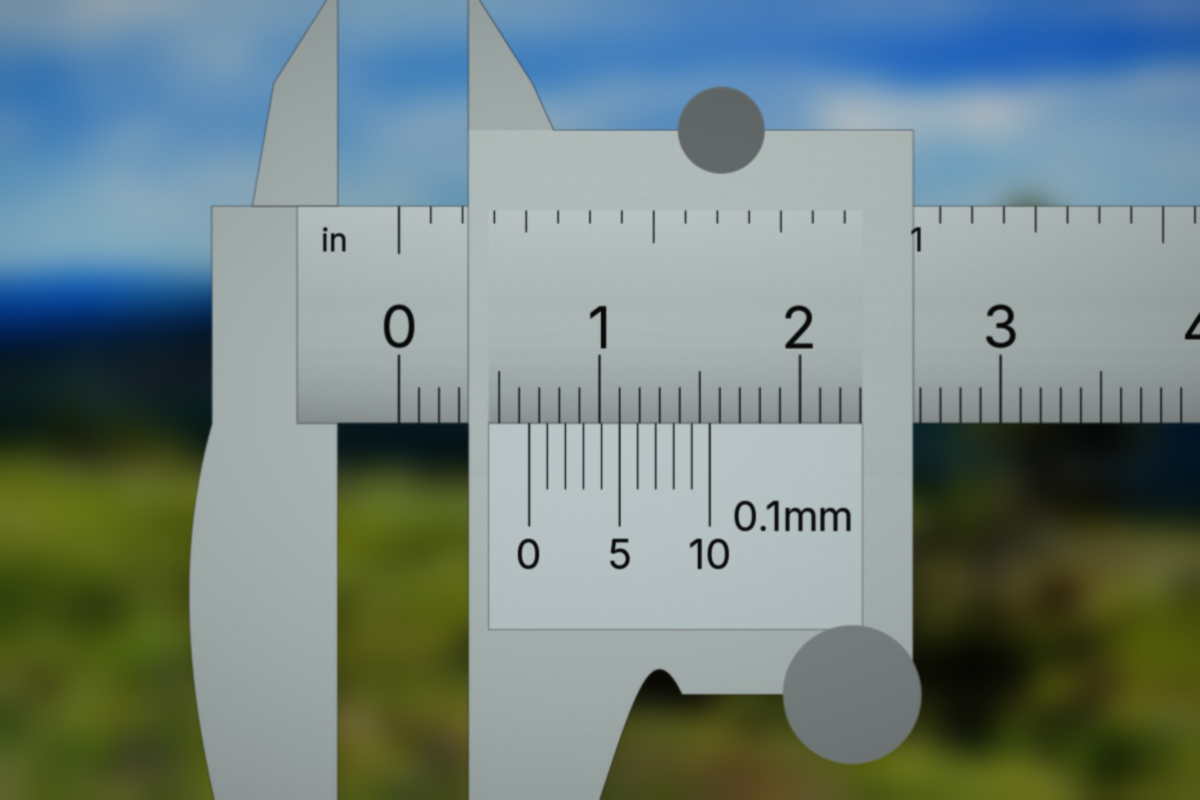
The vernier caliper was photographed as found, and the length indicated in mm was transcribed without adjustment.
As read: 6.5 mm
